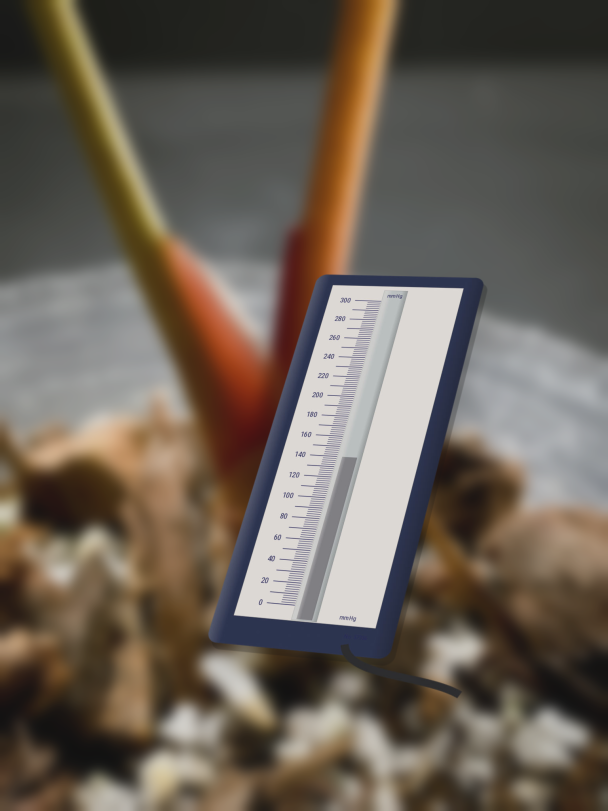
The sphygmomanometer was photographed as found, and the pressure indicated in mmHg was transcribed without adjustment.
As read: 140 mmHg
